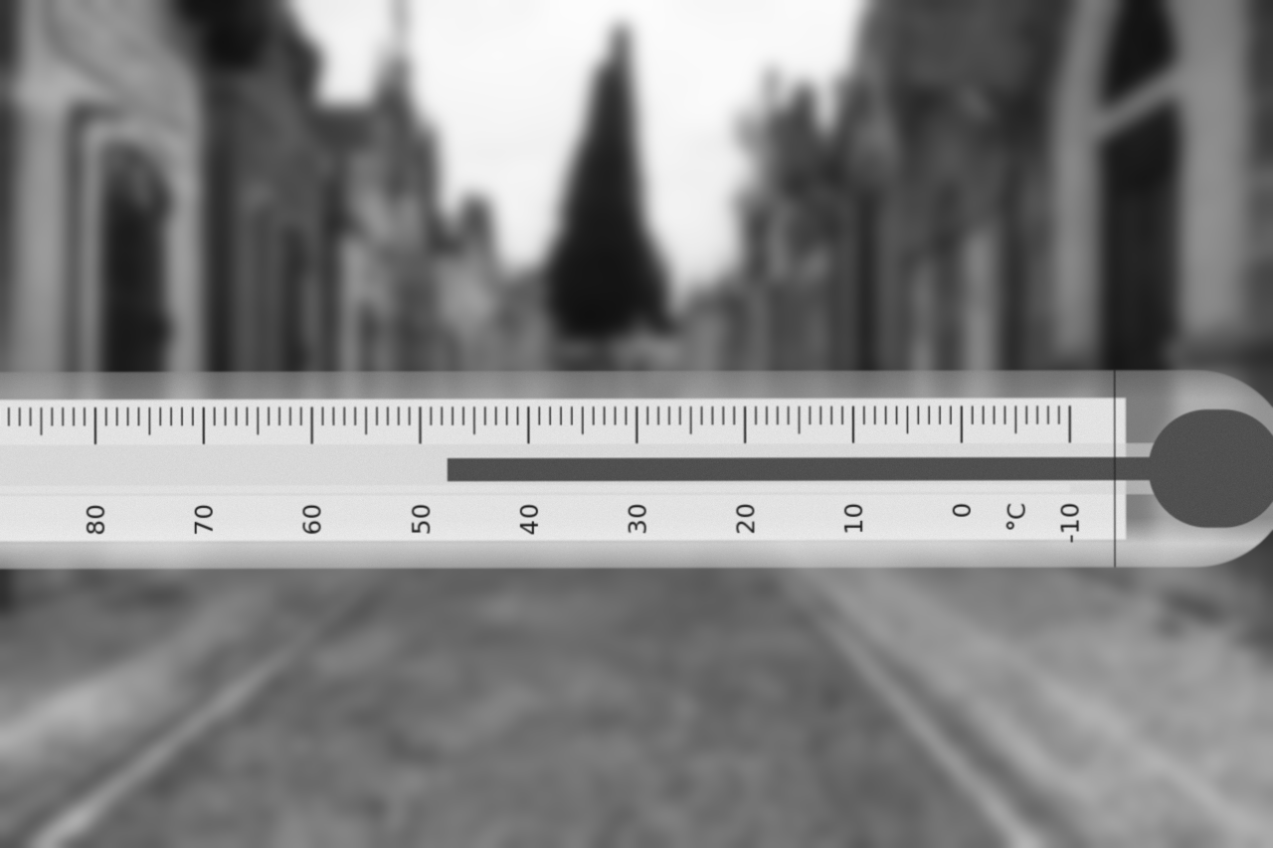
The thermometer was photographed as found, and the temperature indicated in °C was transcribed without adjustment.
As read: 47.5 °C
